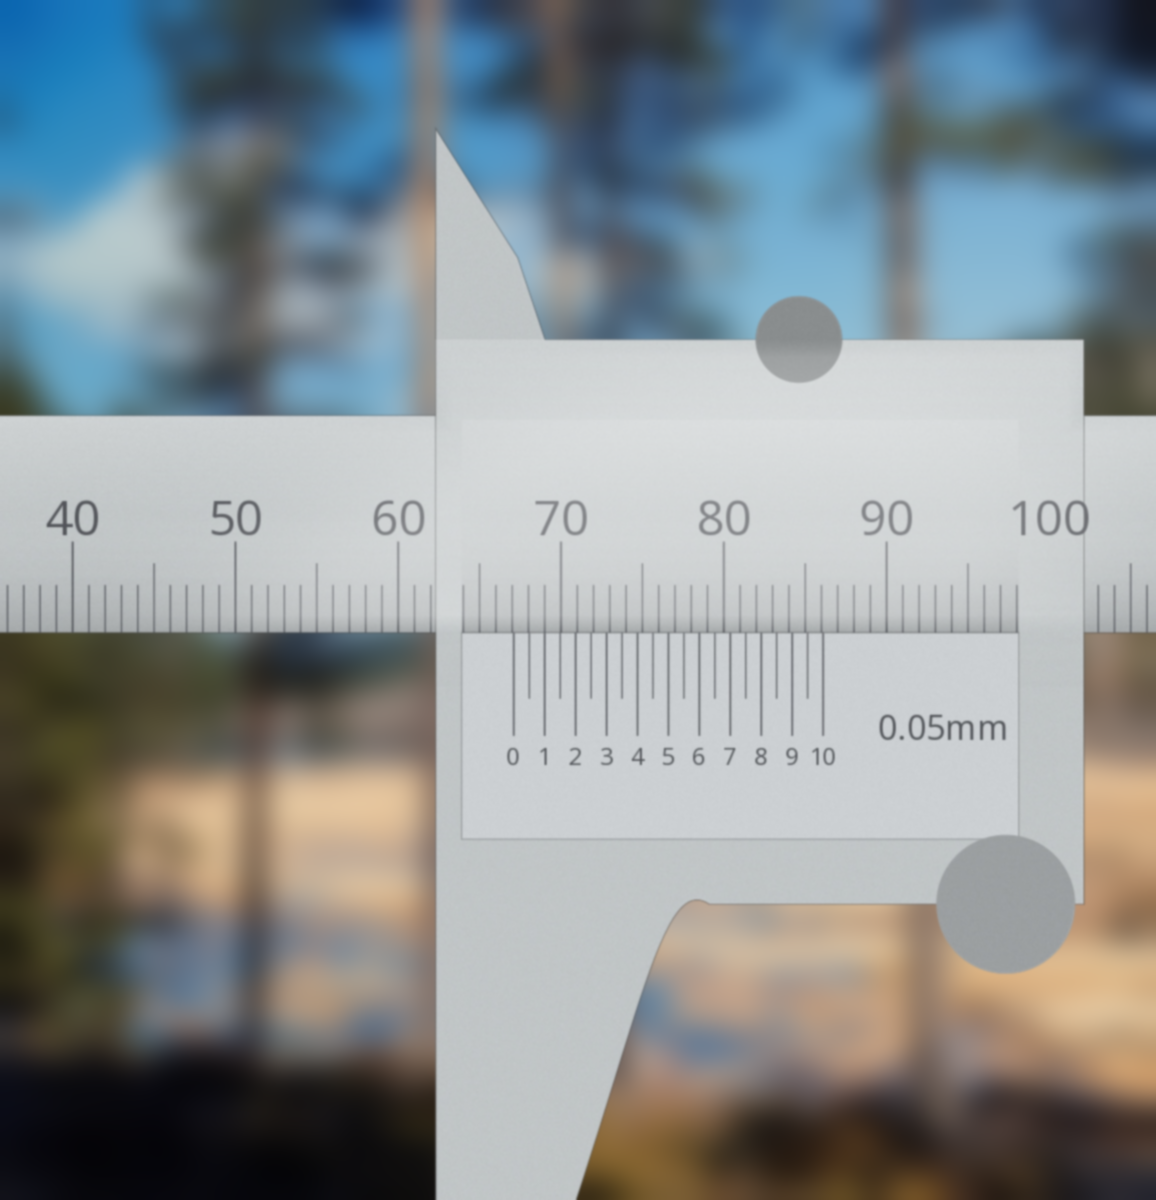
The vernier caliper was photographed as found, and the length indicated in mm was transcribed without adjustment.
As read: 67.1 mm
